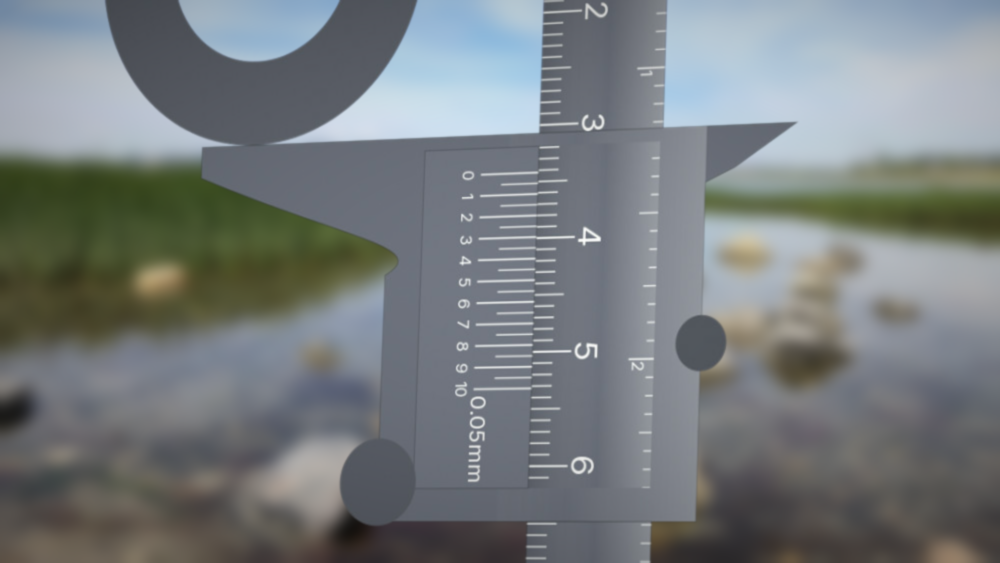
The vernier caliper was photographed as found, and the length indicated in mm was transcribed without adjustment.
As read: 34.2 mm
